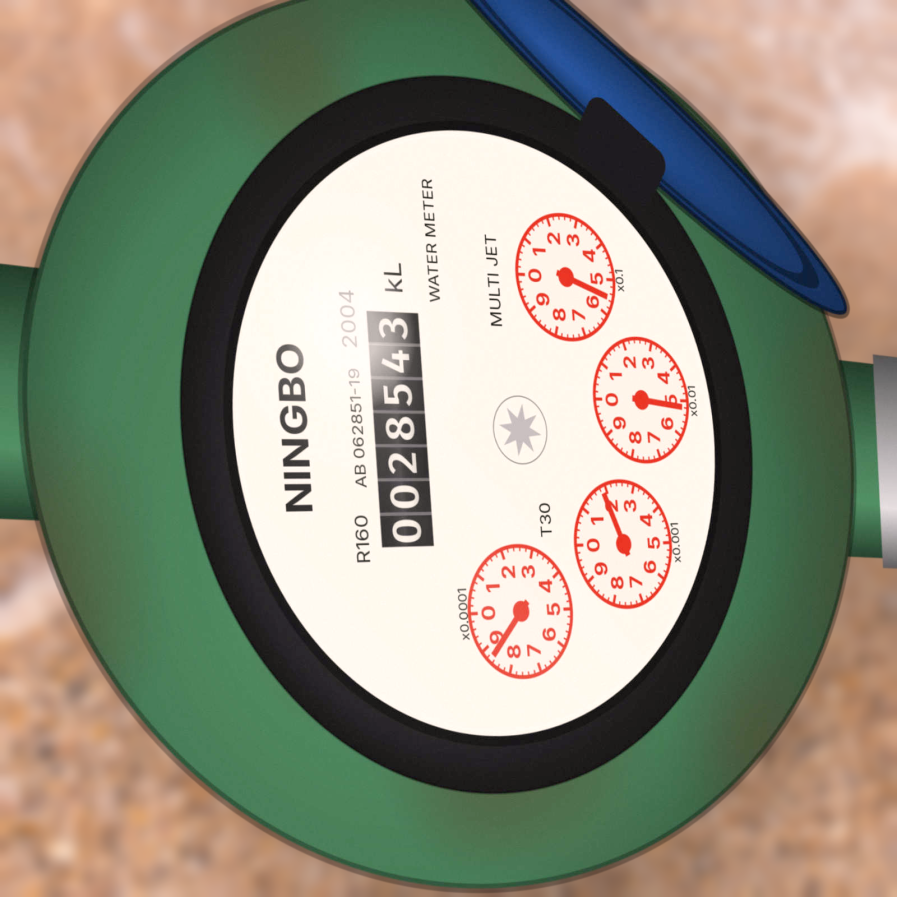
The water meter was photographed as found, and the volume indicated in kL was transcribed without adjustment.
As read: 28543.5518 kL
